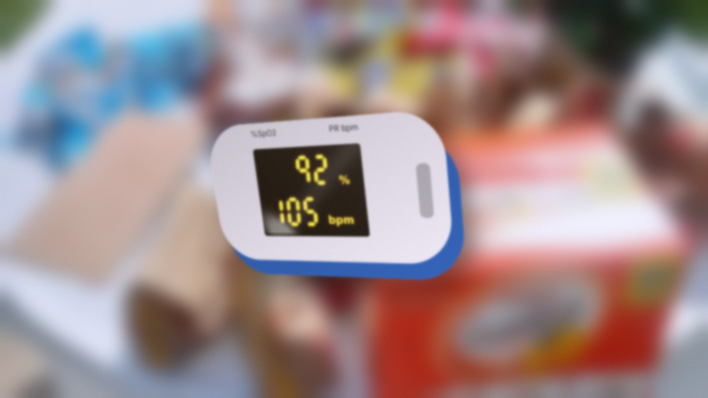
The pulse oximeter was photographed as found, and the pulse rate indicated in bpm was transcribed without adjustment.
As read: 105 bpm
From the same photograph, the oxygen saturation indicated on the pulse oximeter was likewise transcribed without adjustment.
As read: 92 %
